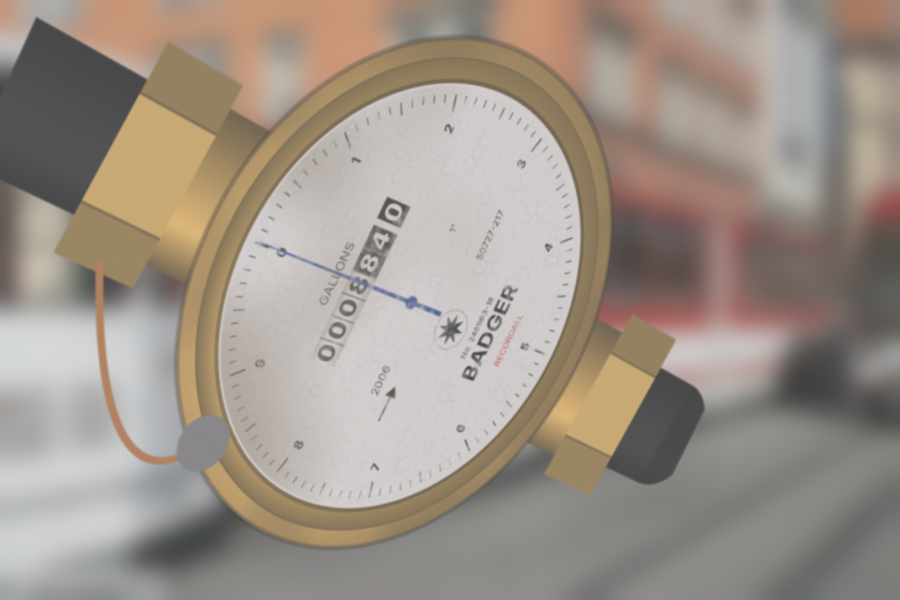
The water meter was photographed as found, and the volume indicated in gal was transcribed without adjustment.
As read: 8840.0 gal
